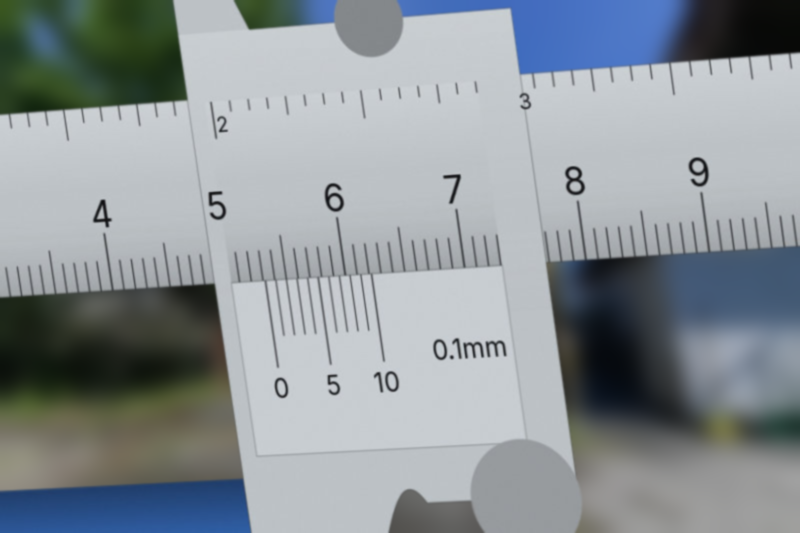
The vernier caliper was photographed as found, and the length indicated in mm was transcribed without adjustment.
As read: 53.2 mm
